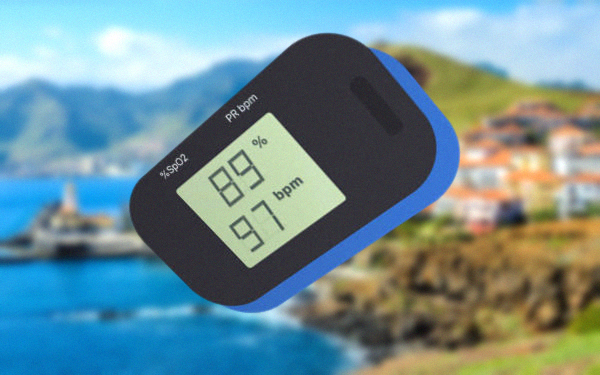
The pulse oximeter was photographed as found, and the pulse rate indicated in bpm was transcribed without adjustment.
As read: 97 bpm
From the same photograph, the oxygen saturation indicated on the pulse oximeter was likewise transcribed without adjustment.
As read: 89 %
